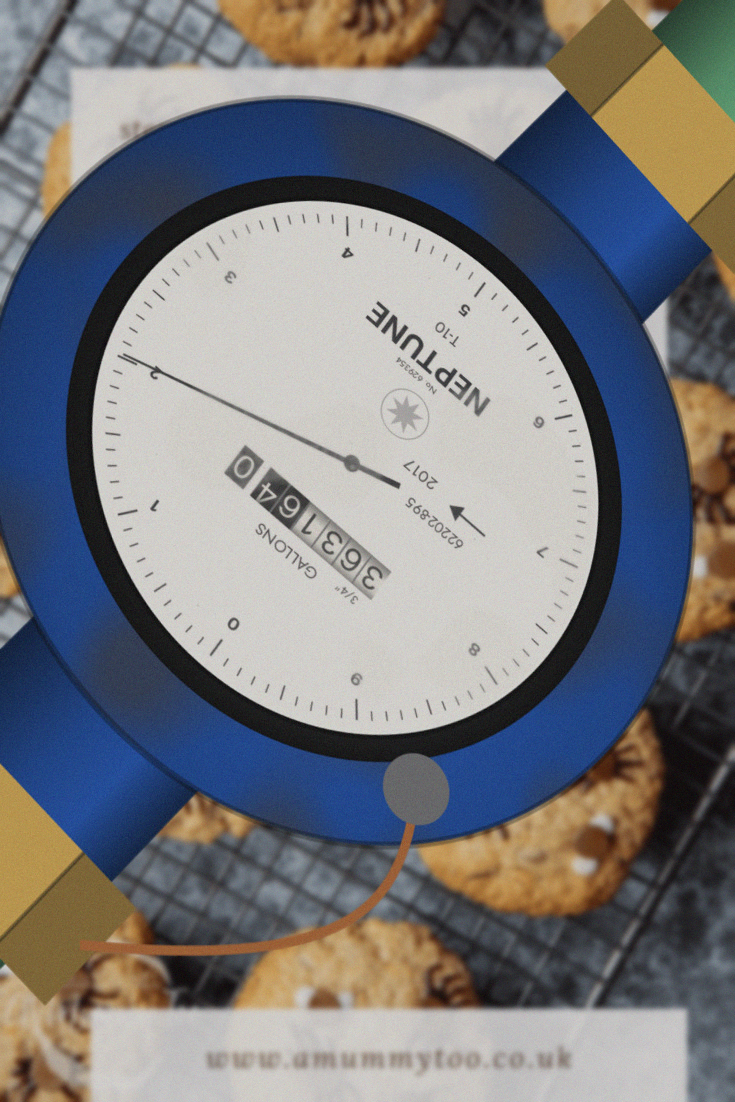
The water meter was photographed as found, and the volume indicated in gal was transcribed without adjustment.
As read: 3631642.0 gal
